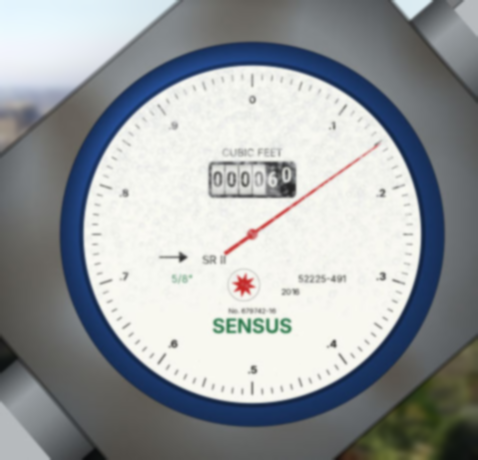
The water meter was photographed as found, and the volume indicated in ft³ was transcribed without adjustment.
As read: 60.15 ft³
